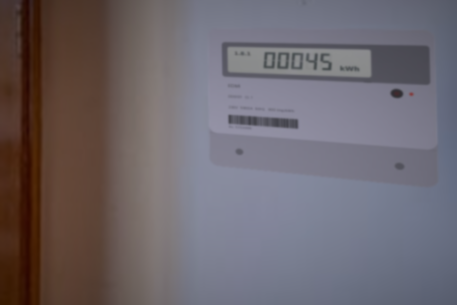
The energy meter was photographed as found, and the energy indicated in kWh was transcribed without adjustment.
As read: 45 kWh
